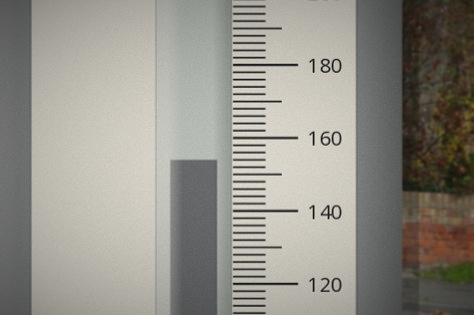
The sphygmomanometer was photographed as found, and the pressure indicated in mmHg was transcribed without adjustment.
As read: 154 mmHg
